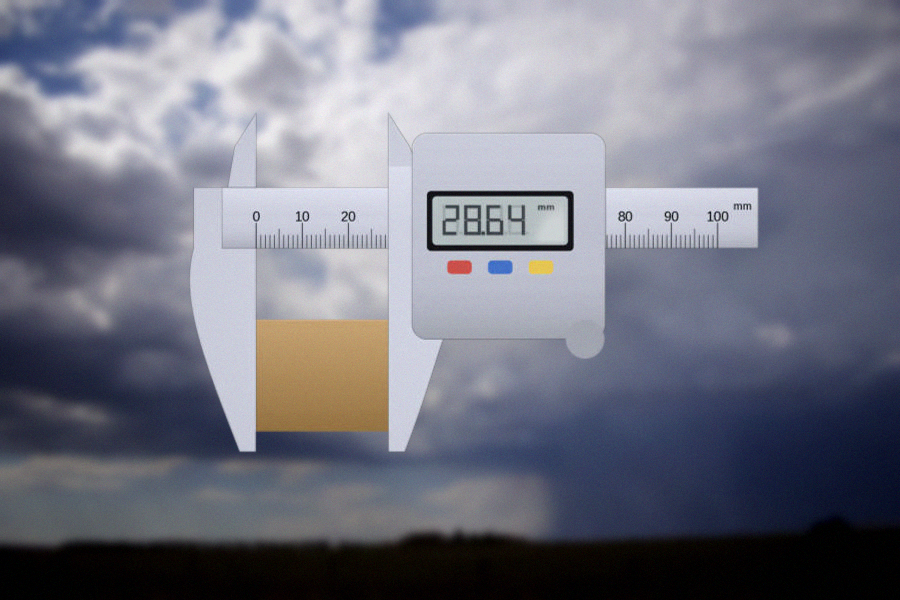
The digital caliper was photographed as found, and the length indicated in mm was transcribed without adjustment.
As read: 28.64 mm
